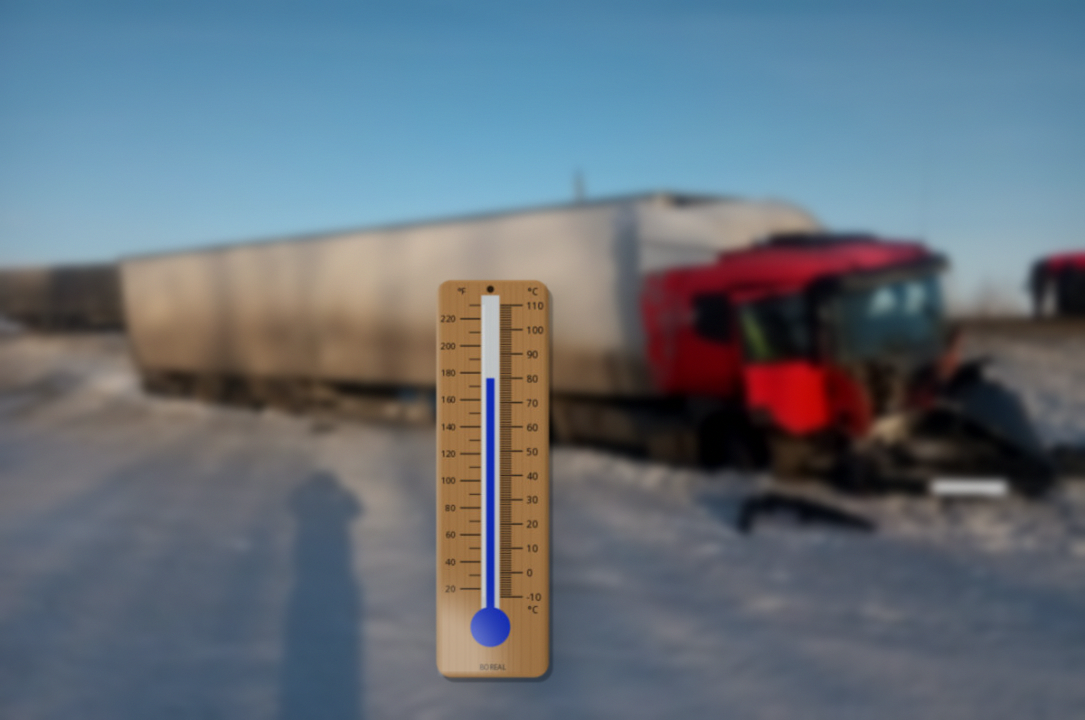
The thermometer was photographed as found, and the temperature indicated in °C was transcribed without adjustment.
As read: 80 °C
